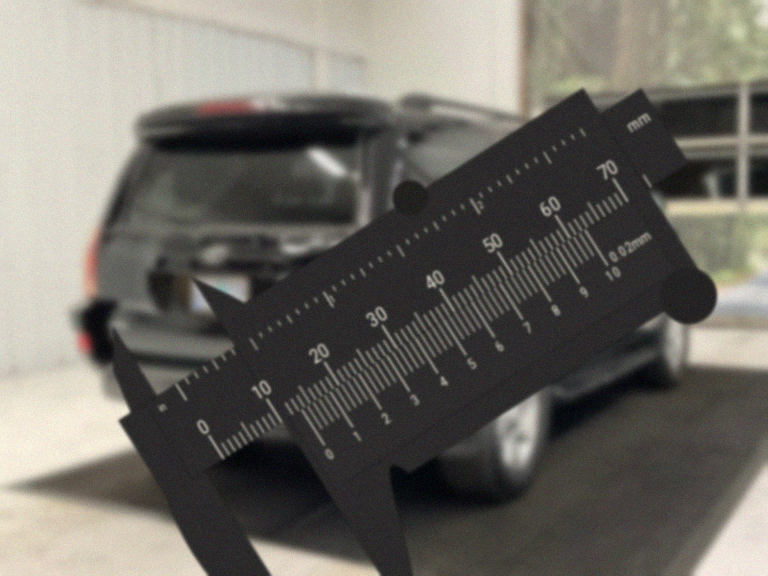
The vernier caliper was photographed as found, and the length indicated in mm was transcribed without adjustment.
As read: 13.5 mm
